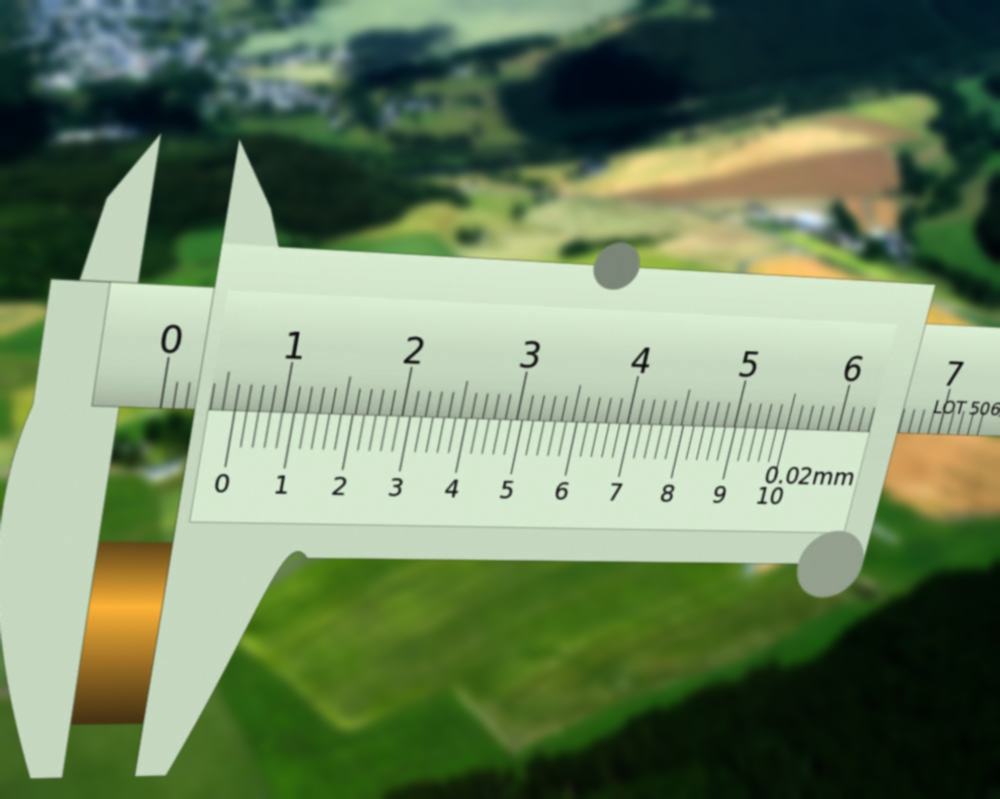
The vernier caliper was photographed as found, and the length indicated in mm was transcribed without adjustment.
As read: 6.0 mm
